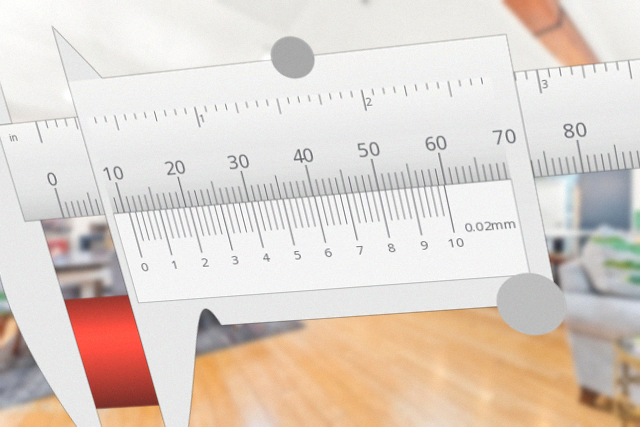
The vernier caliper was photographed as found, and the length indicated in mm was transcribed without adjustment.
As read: 10.8 mm
